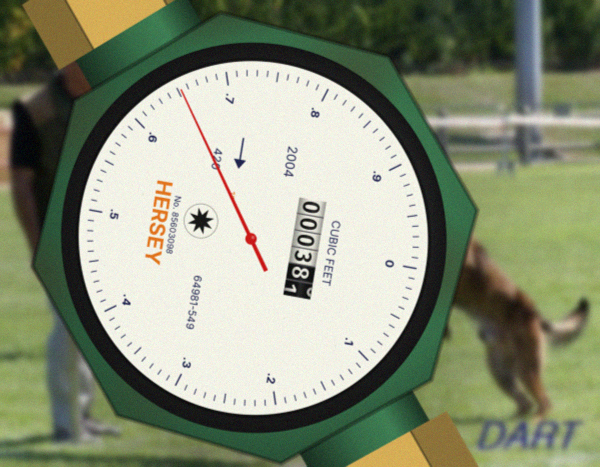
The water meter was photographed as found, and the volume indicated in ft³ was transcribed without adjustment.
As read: 380.65 ft³
